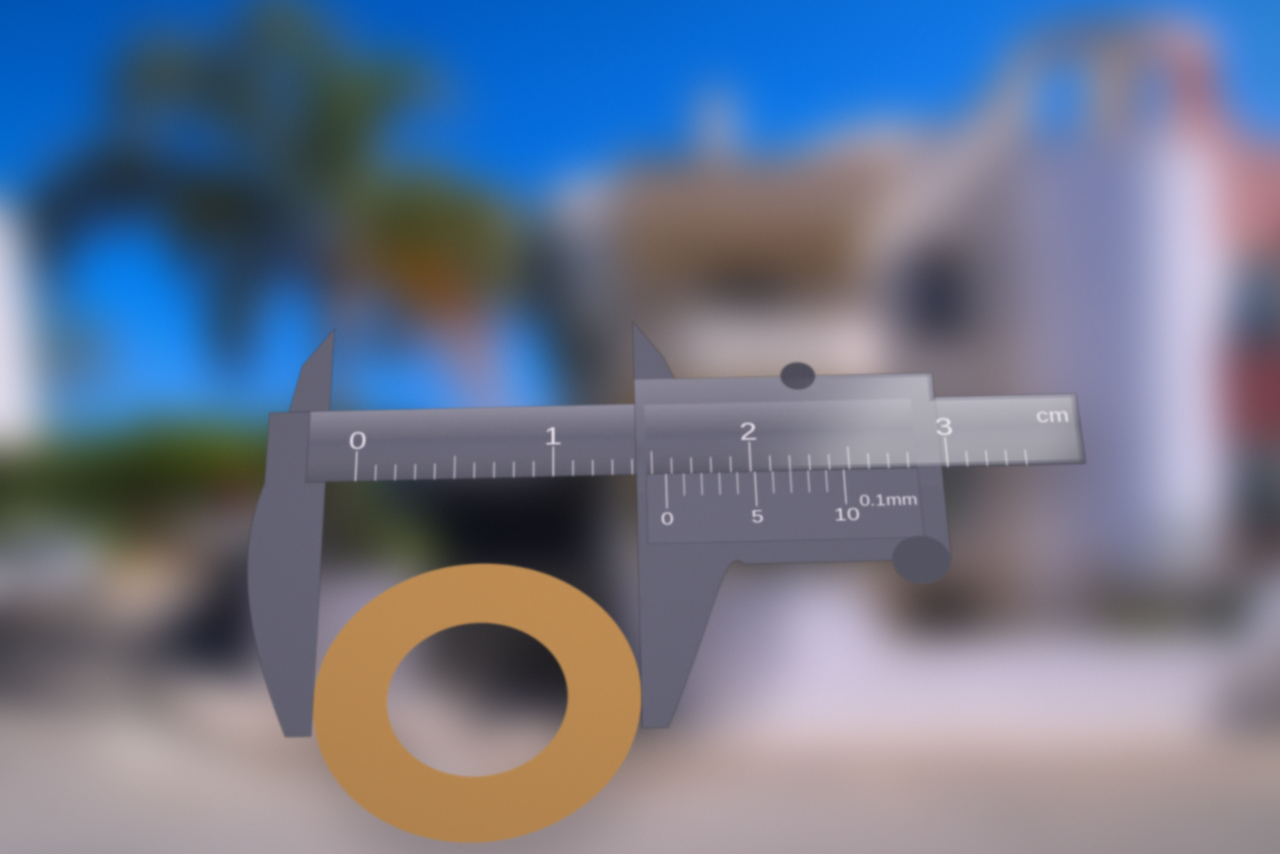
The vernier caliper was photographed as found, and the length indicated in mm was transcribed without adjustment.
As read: 15.7 mm
